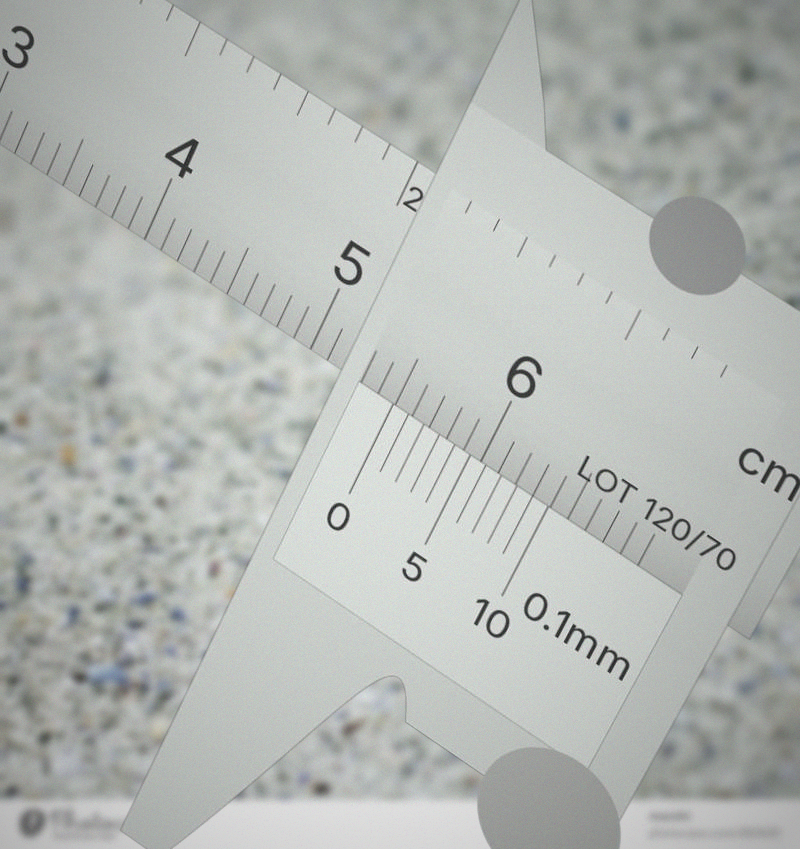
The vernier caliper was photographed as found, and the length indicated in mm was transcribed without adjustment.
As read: 54.9 mm
